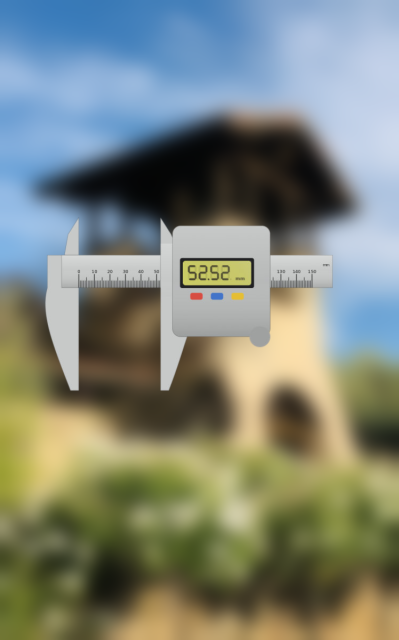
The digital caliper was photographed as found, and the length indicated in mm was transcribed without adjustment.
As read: 52.52 mm
